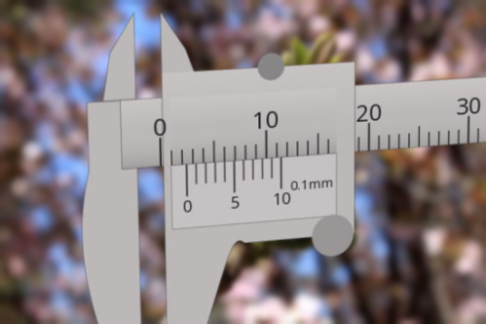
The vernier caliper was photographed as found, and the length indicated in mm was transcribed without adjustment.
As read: 2.4 mm
